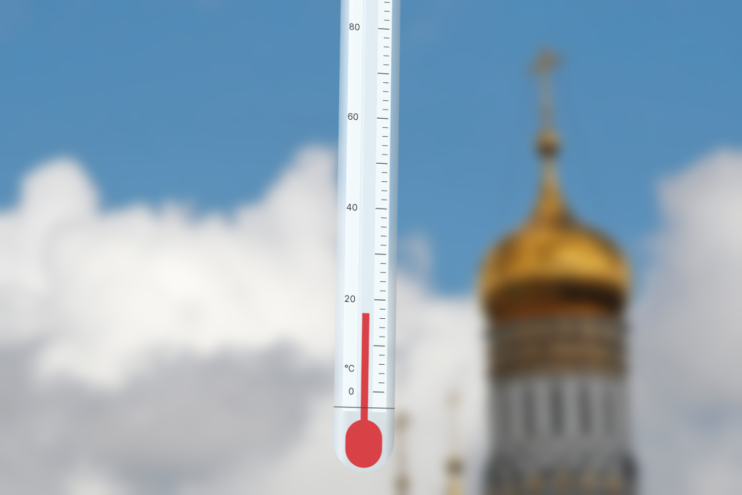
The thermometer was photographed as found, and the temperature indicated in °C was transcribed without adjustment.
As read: 17 °C
